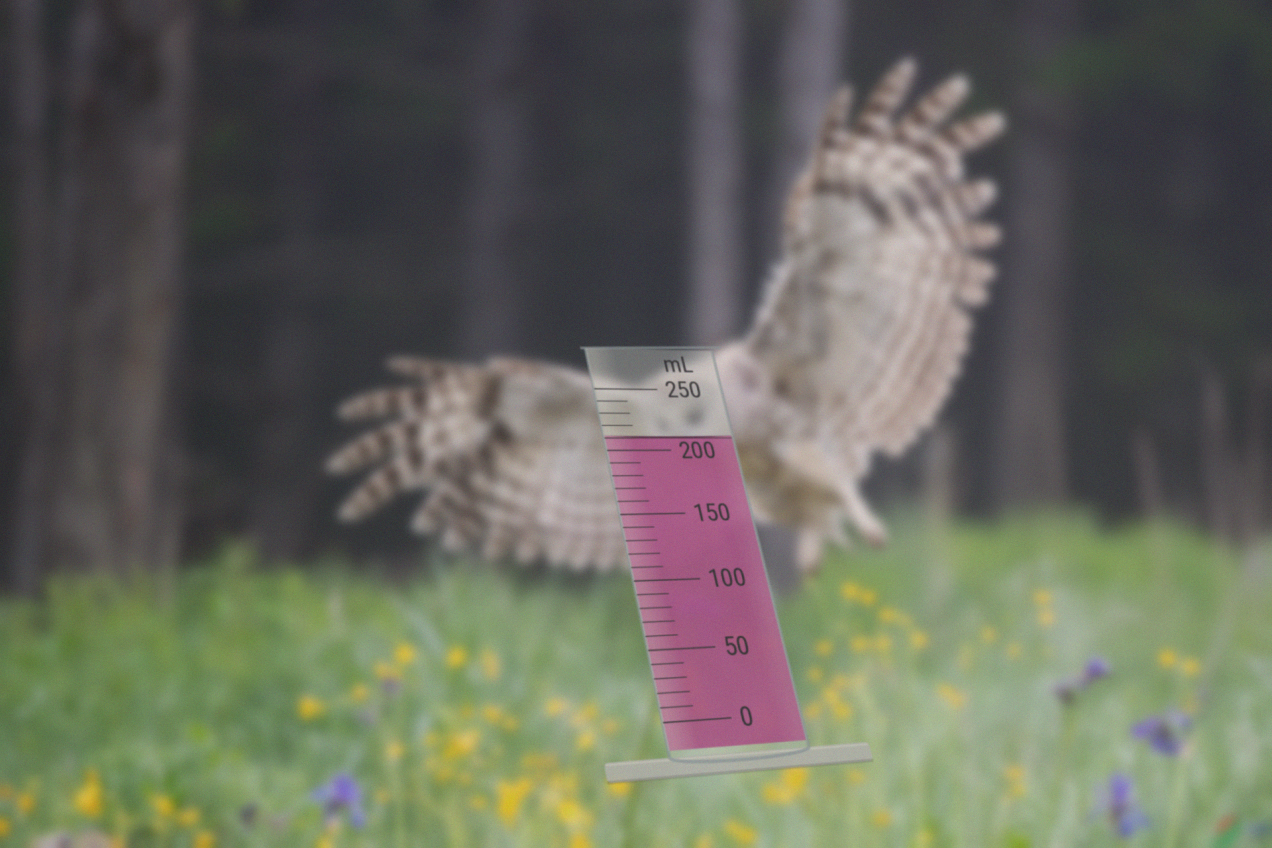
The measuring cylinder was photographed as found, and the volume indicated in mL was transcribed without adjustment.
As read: 210 mL
